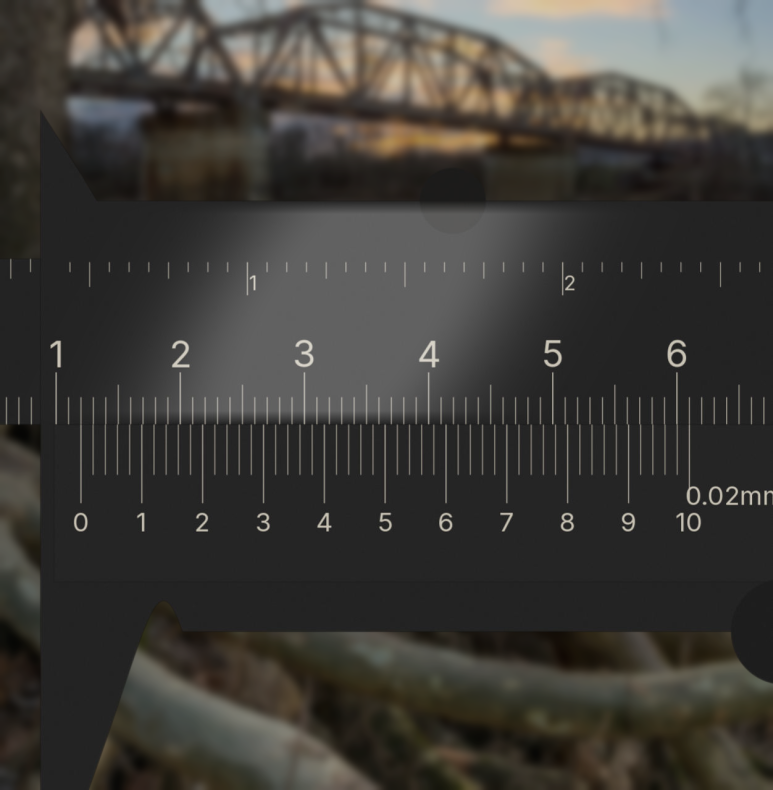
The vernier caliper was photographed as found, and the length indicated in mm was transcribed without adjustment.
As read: 12.0 mm
